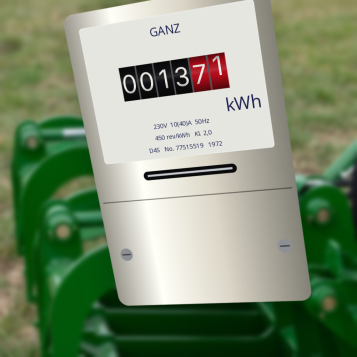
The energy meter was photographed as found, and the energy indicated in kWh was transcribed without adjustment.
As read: 13.71 kWh
